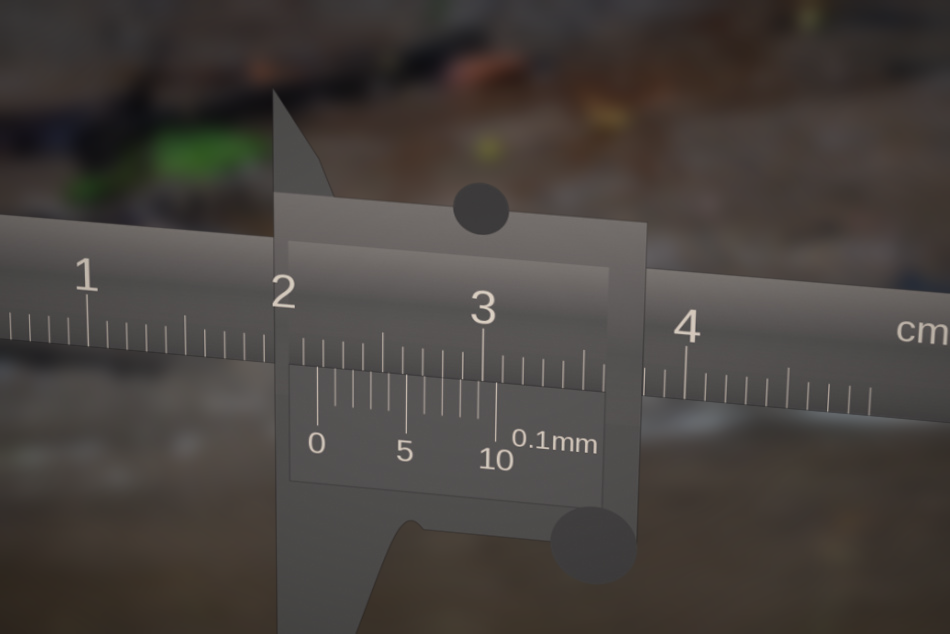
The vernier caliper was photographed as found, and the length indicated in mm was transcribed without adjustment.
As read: 21.7 mm
